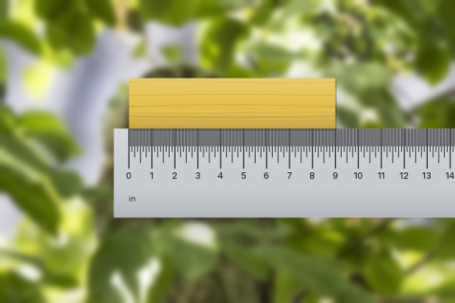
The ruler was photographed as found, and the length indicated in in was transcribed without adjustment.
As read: 9 in
